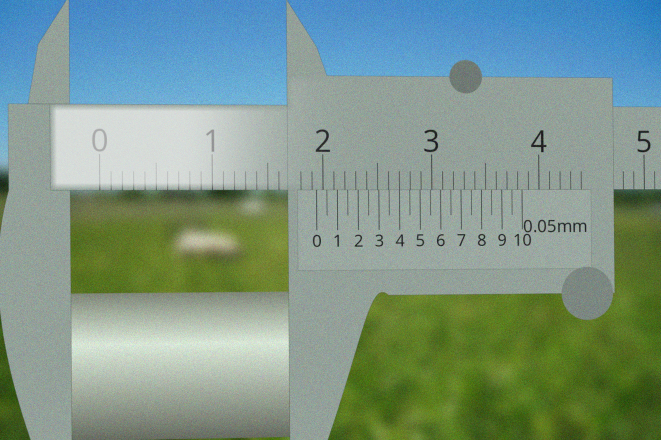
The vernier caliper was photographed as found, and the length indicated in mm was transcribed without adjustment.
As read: 19.4 mm
